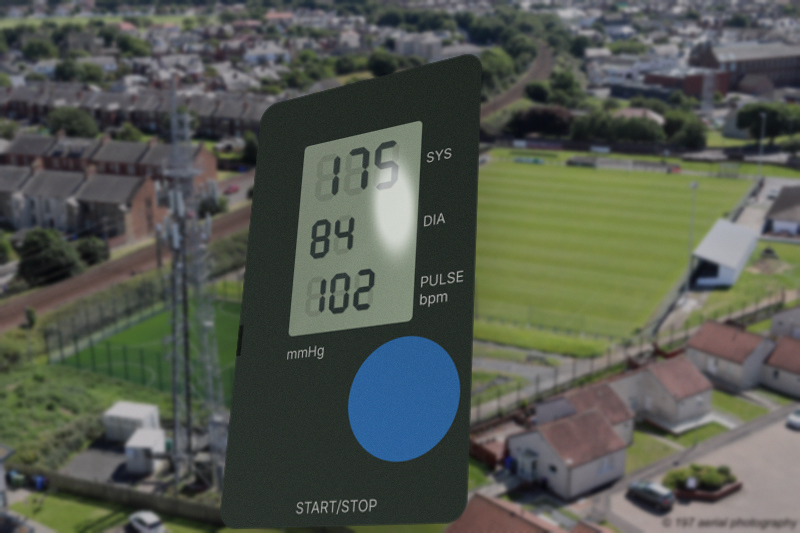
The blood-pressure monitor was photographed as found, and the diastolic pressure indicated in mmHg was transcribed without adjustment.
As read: 84 mmHg
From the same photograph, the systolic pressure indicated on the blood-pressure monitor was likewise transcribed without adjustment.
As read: 175 mmHg
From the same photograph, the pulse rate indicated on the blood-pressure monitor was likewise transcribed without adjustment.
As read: 102 bpm
